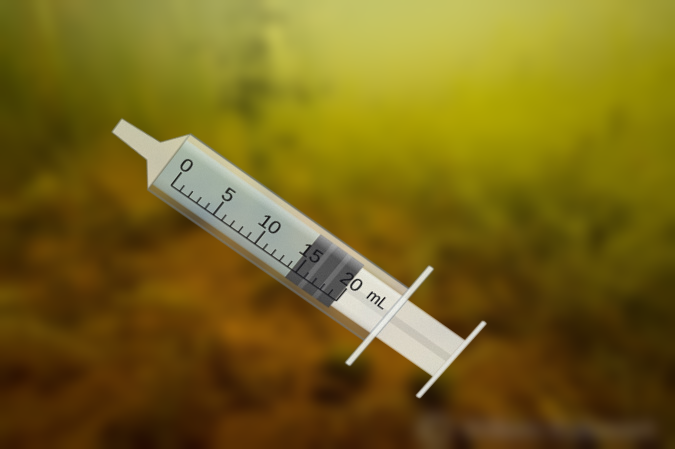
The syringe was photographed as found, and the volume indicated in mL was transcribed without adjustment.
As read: 14.5 mL
